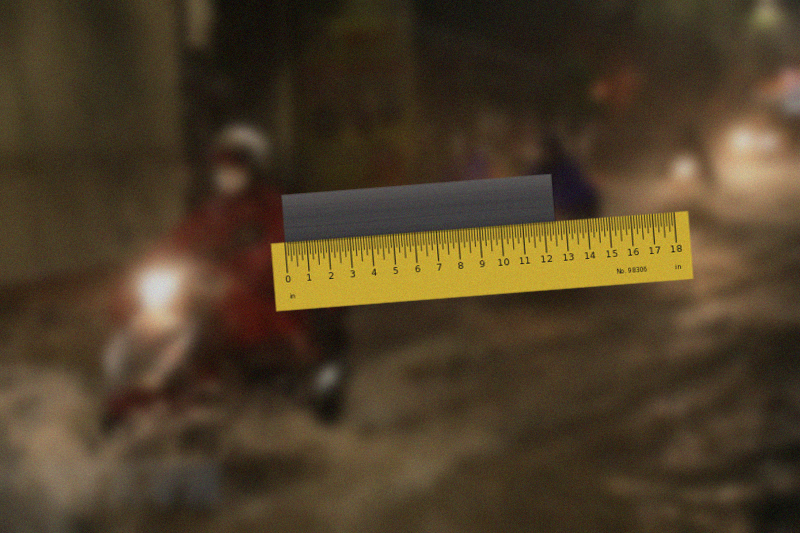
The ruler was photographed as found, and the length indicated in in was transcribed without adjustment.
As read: 12.5 in
